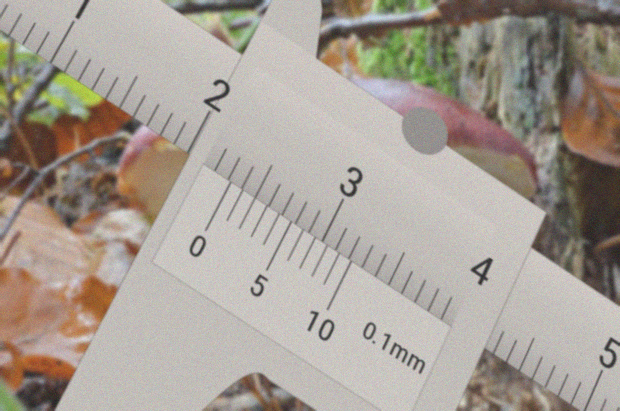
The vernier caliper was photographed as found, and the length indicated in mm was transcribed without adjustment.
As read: 23.2 mm
